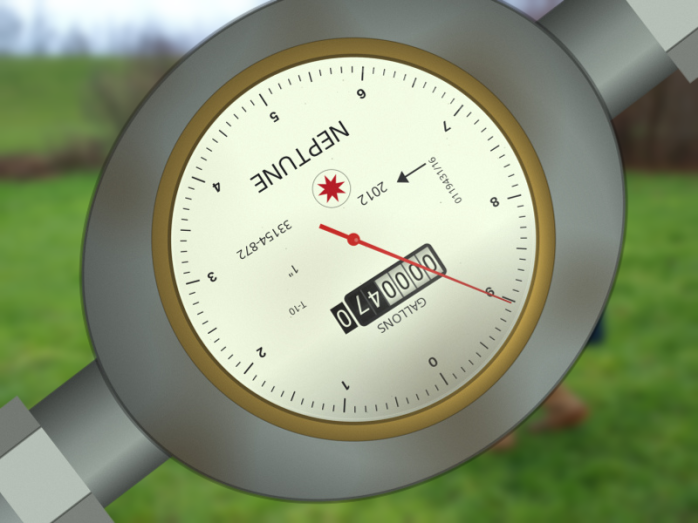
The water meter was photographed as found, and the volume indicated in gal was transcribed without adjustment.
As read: 469.0 gal
